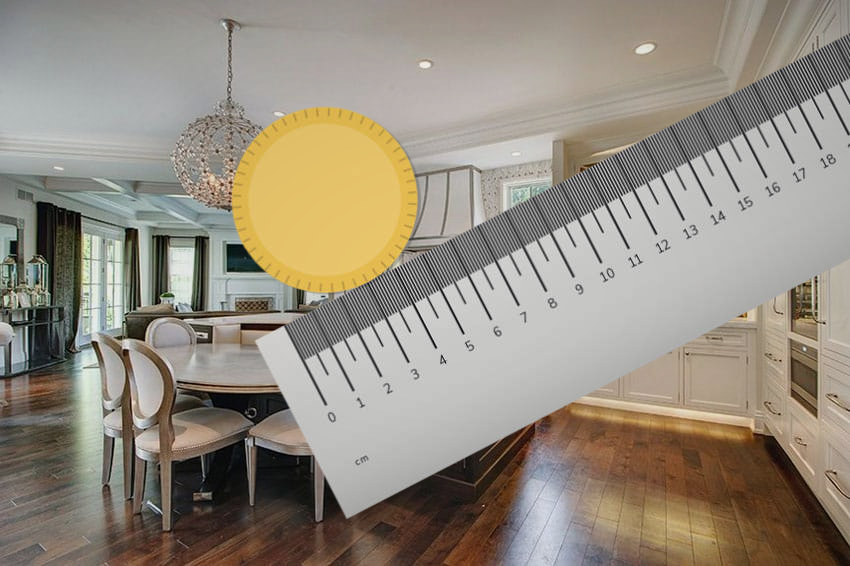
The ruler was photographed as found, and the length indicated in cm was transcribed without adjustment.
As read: 6 cm
